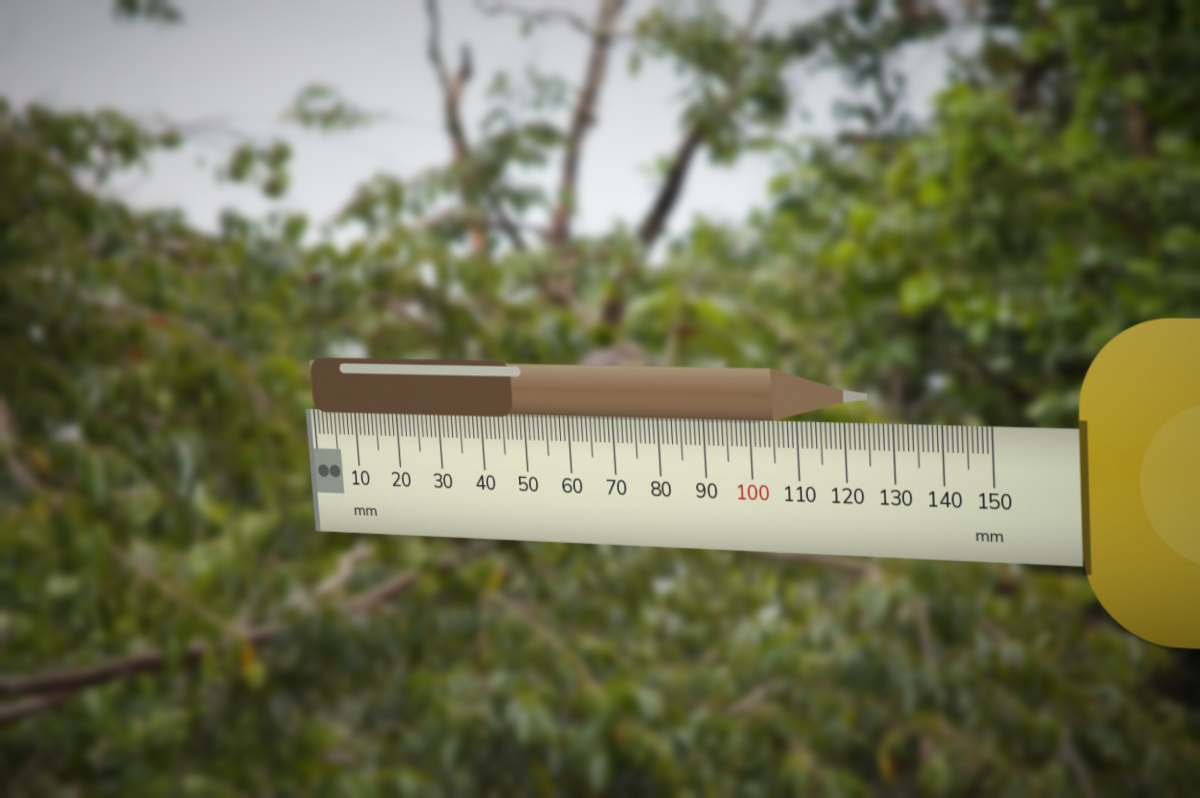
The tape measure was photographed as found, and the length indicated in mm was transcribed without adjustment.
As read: 125 mm
